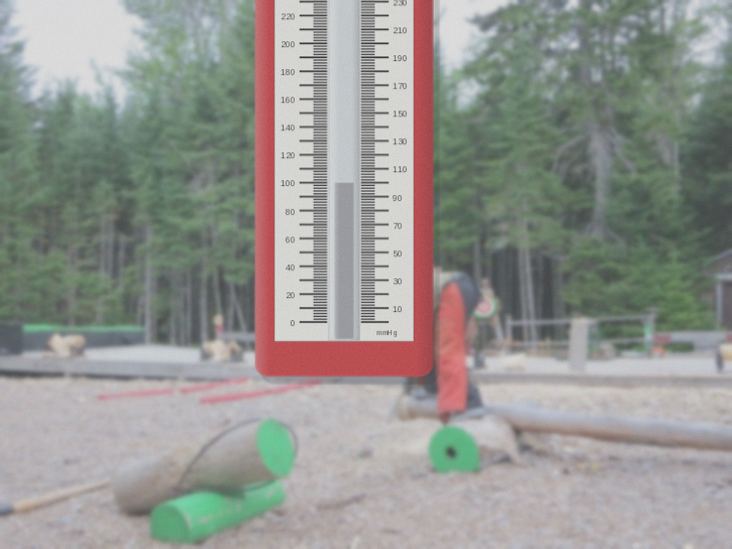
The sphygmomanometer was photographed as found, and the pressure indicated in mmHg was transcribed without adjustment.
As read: 100 mmHg
